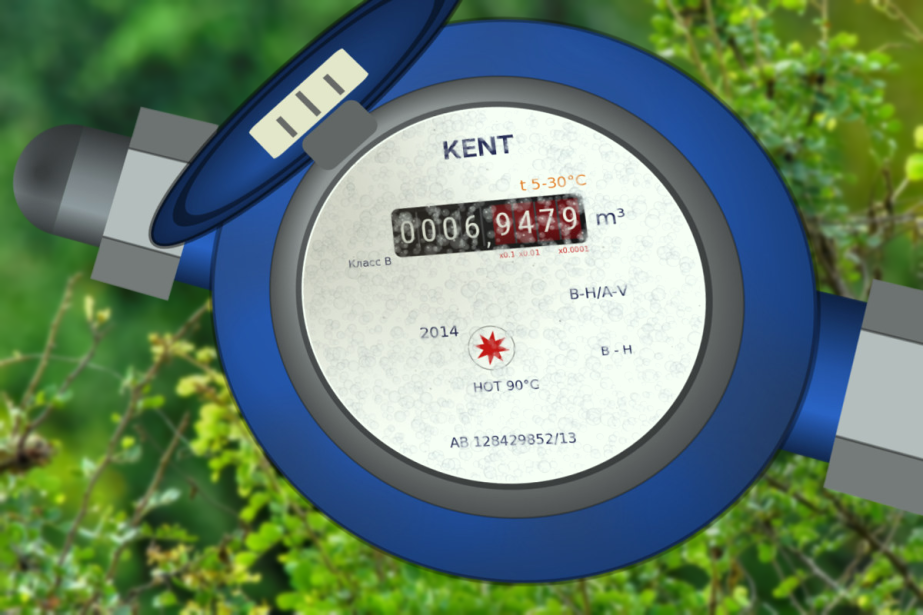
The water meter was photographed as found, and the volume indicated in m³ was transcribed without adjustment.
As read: 6.9479 m³
